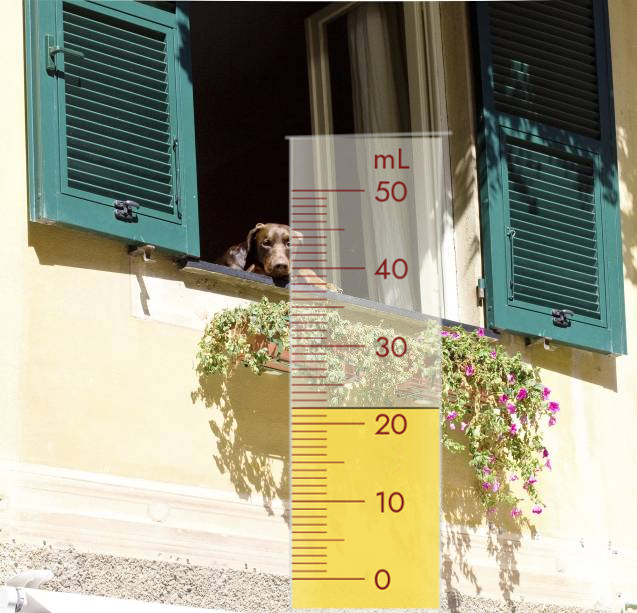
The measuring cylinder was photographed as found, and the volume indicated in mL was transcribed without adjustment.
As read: 22 mL
